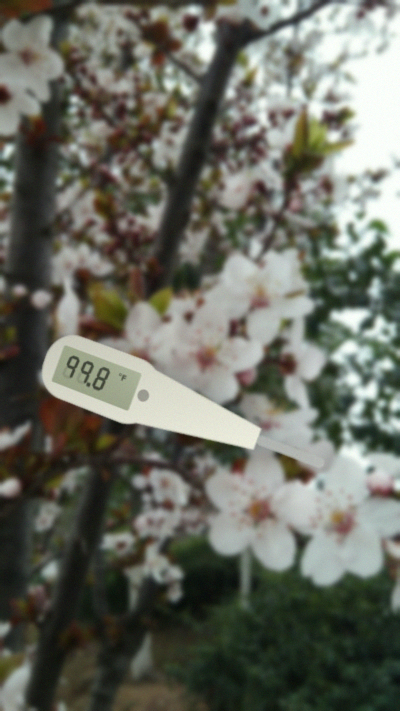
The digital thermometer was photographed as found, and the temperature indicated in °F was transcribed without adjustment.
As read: 99.8 °F
